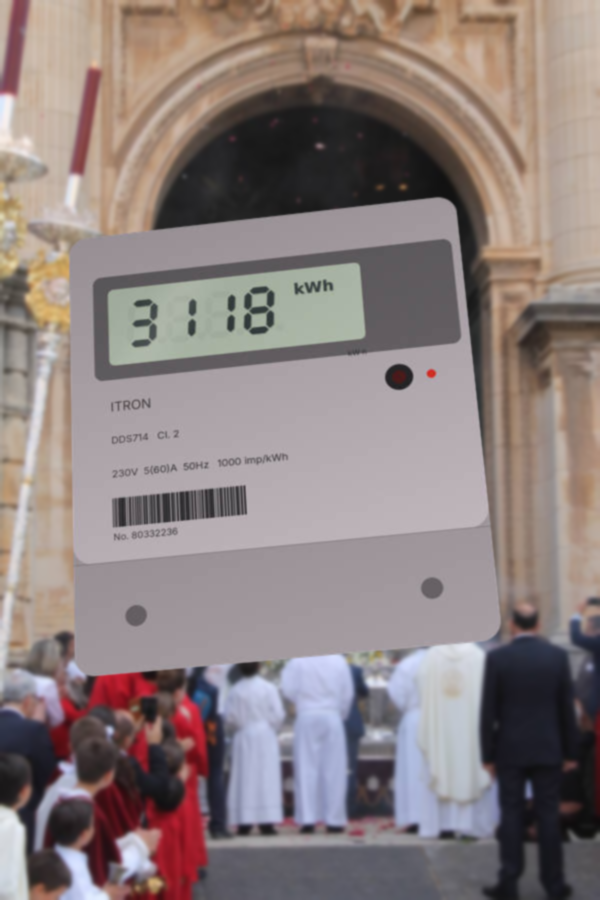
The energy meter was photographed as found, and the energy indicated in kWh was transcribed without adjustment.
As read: 3118 kWh
